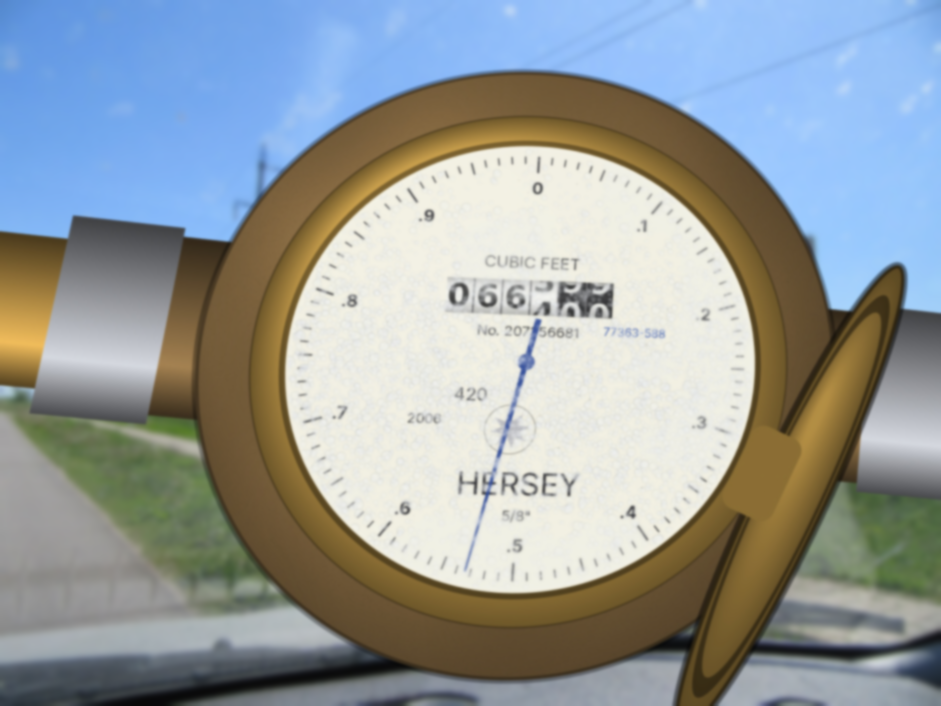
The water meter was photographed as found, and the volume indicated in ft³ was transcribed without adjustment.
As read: 66399.53 ft³
